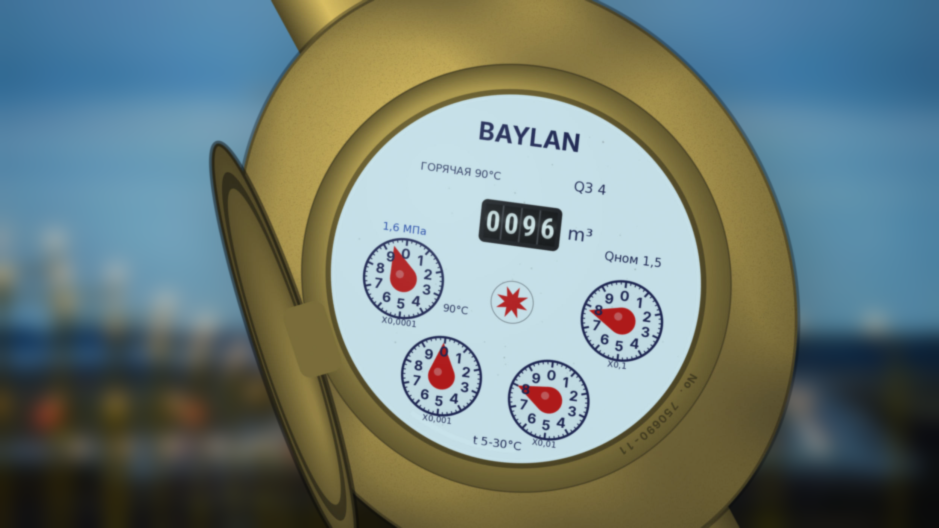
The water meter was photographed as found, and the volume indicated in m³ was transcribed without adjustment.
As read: 96.7799 m³
